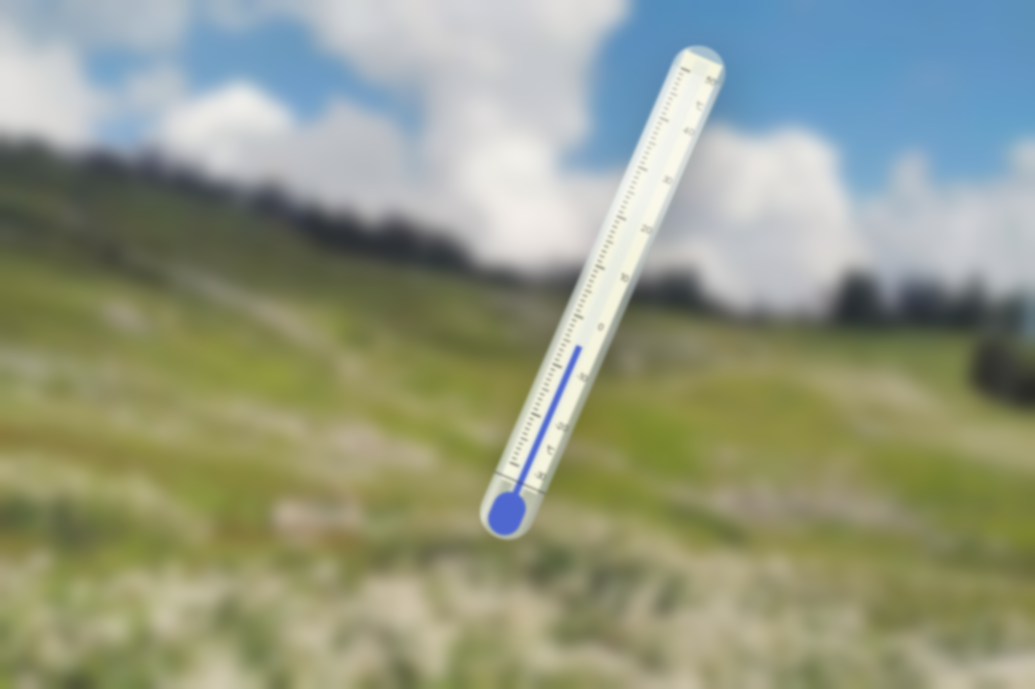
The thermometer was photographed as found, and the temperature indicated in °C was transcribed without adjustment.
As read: -5 °C
